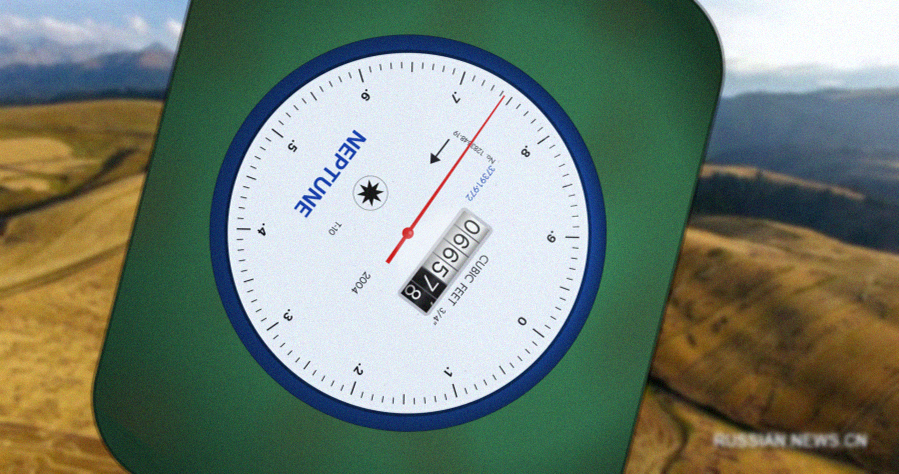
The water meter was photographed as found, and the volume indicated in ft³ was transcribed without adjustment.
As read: 66577.74 ft³
